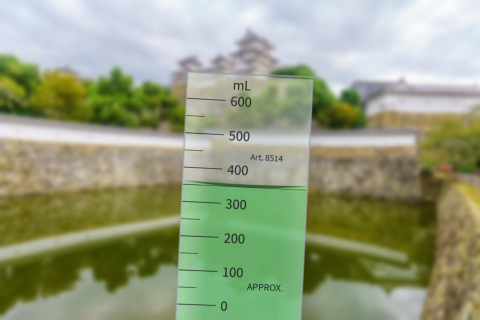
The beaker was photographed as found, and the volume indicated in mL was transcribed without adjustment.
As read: 350 mL
